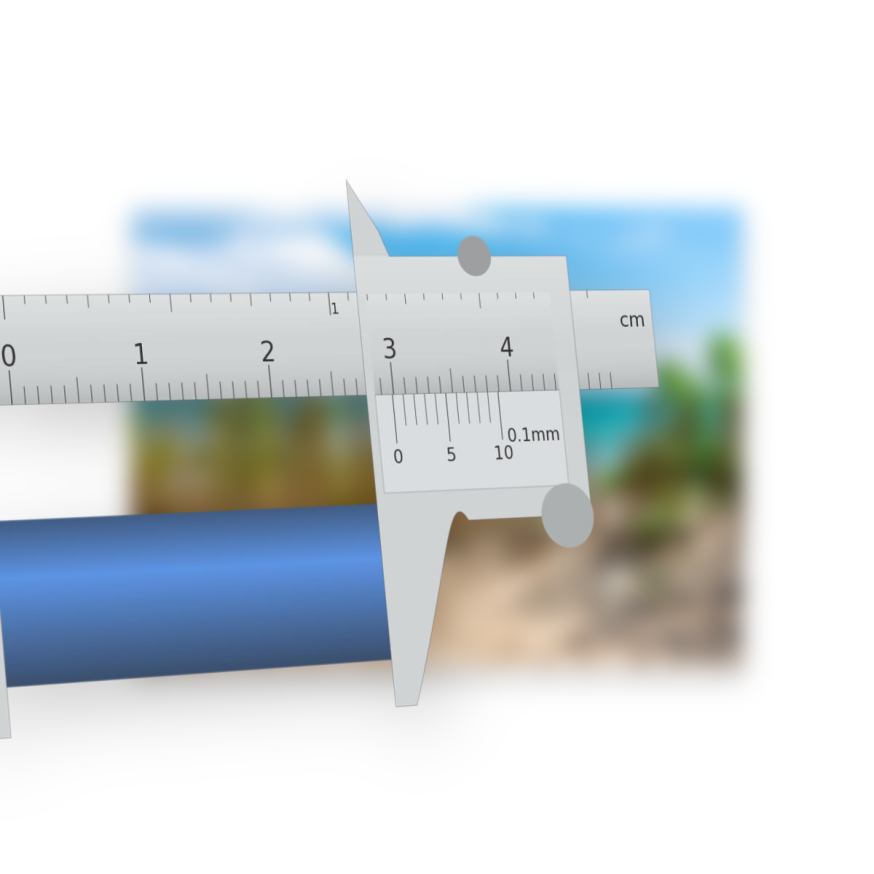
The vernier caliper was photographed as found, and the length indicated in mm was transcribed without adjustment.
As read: 29.9 mm
